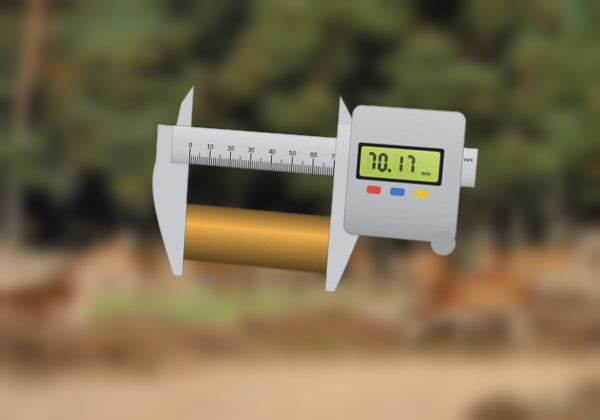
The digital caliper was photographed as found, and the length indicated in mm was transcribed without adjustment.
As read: 70.17 mm
